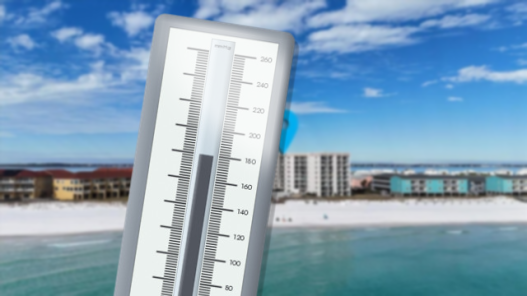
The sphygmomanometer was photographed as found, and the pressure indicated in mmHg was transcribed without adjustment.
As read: 180 mmHg
